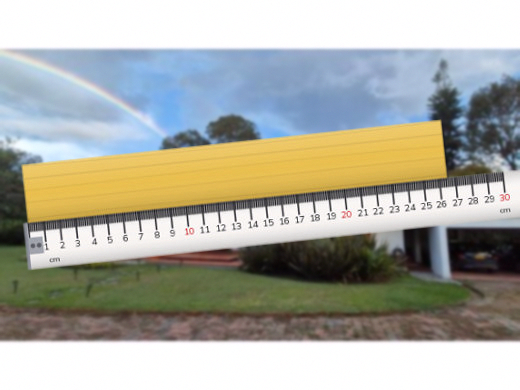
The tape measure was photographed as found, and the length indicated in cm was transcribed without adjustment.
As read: 26.5 cm
